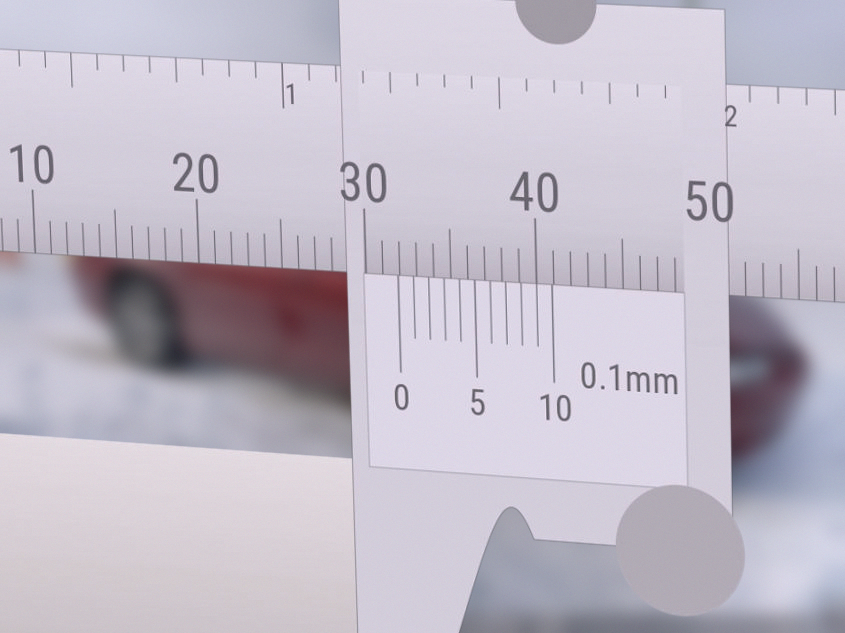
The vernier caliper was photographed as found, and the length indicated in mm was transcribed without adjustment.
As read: 31.9 mm
